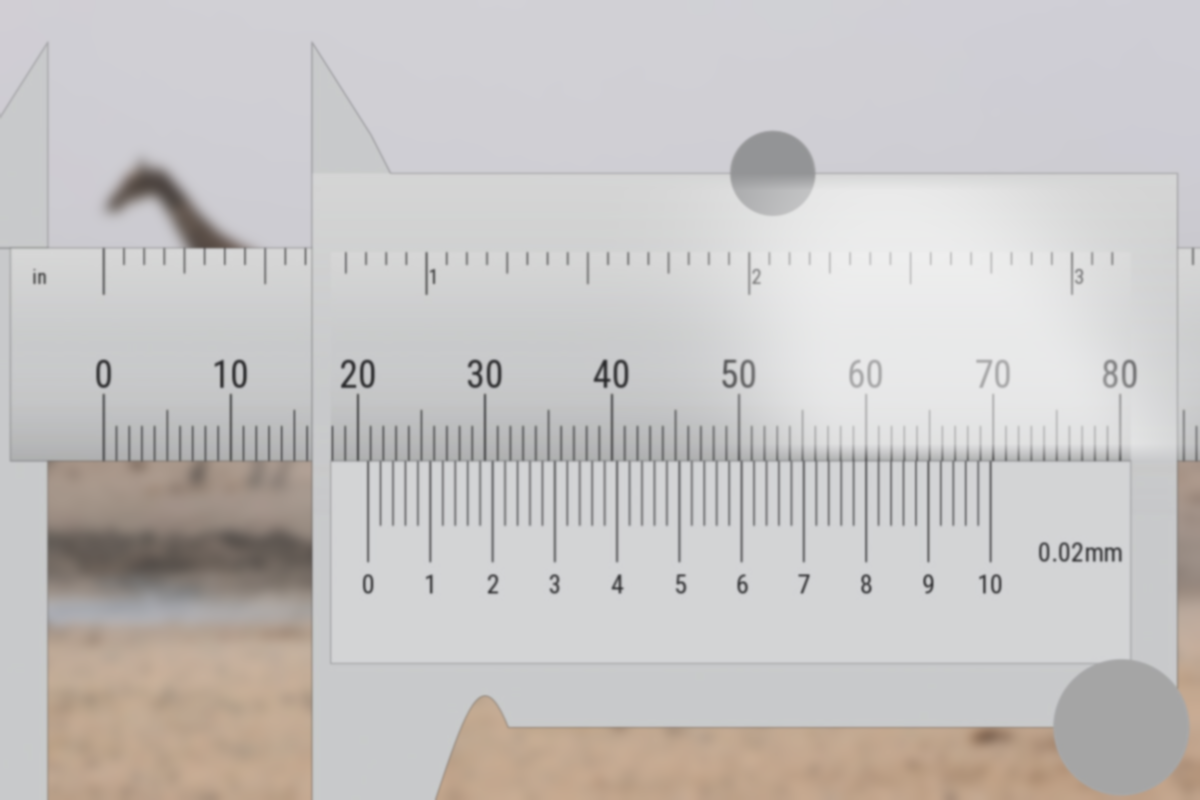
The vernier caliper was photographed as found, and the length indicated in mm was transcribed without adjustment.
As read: 20.8 mm
